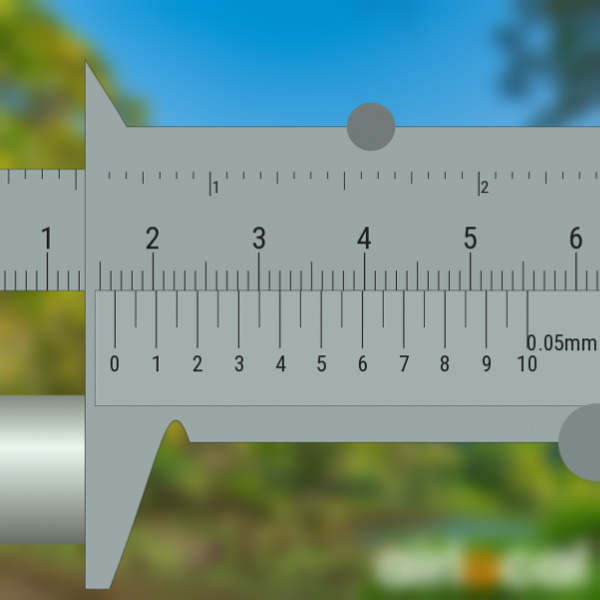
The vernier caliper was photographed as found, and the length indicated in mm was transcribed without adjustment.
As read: 16.4 mm
